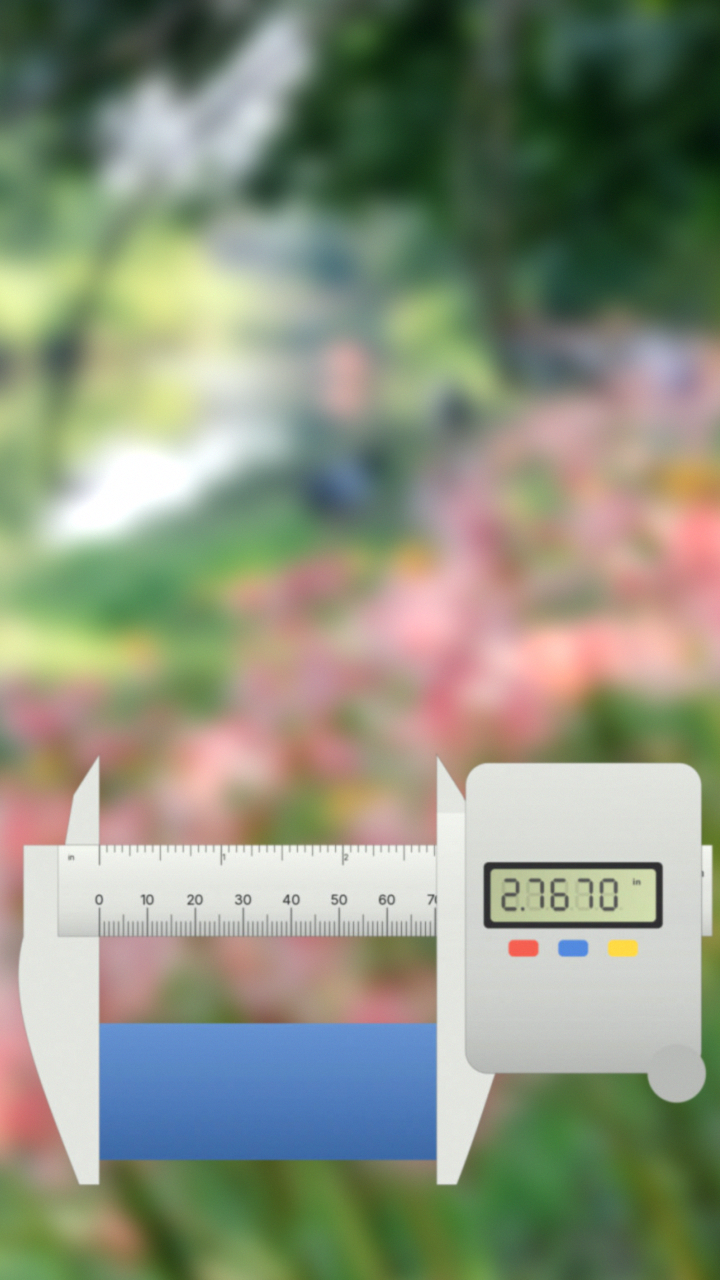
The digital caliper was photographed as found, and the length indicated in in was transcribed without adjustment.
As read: 2.7670 in
